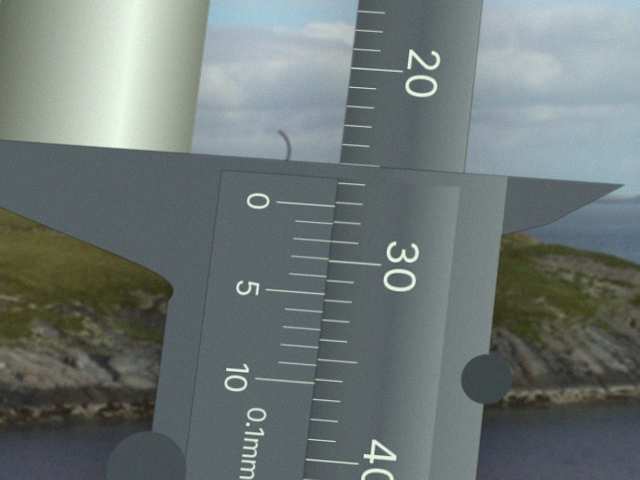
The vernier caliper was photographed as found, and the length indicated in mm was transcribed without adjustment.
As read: 27.2 mm
